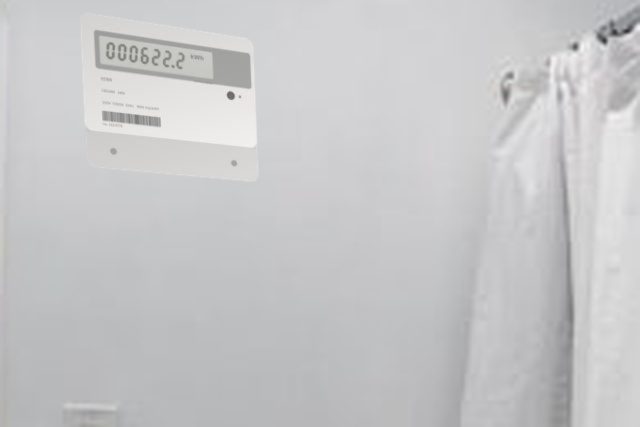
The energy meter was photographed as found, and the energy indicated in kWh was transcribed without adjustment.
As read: 622.2 kWh
